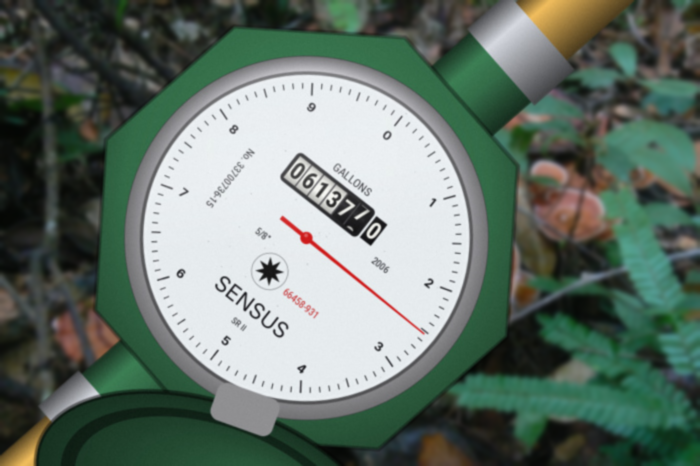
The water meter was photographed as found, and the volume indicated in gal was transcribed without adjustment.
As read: 613772.5 gal
